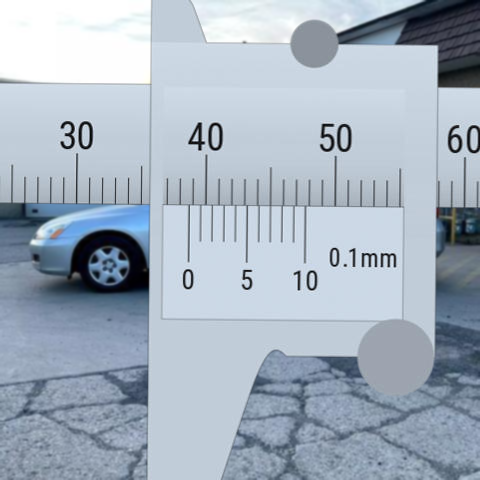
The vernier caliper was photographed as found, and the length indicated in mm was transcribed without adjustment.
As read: 38.7 mm
